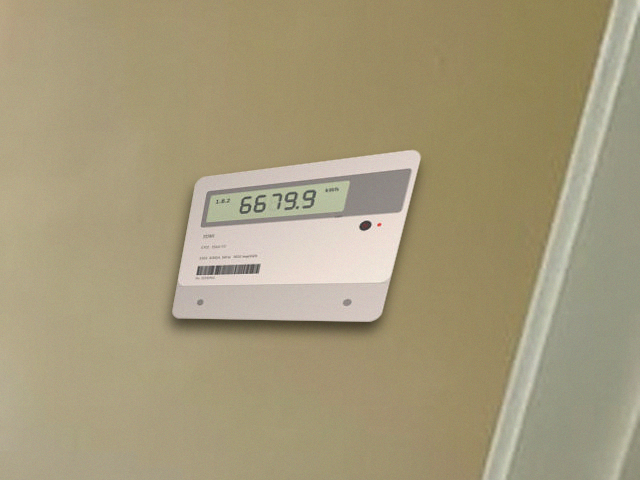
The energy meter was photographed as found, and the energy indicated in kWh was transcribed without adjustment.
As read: 6679.9 kWh
